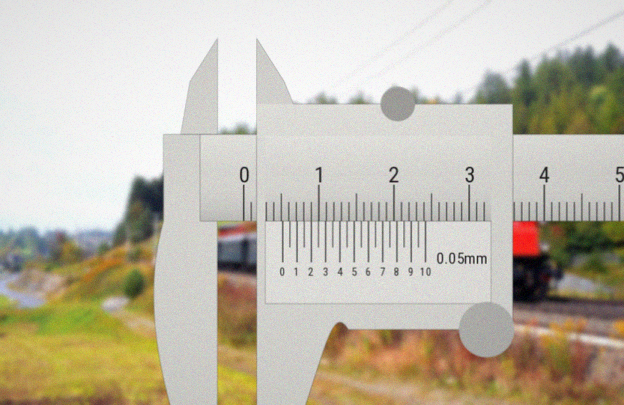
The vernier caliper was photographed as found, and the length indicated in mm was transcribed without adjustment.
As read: 5.2 mm
